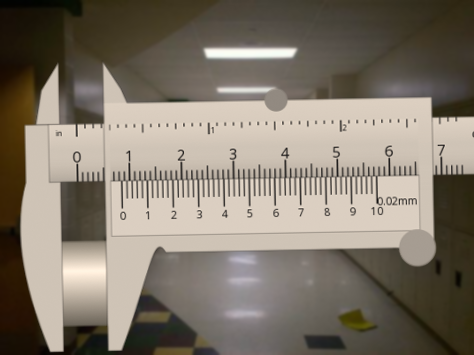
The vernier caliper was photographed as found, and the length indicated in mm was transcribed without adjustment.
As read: 8.5 mm
